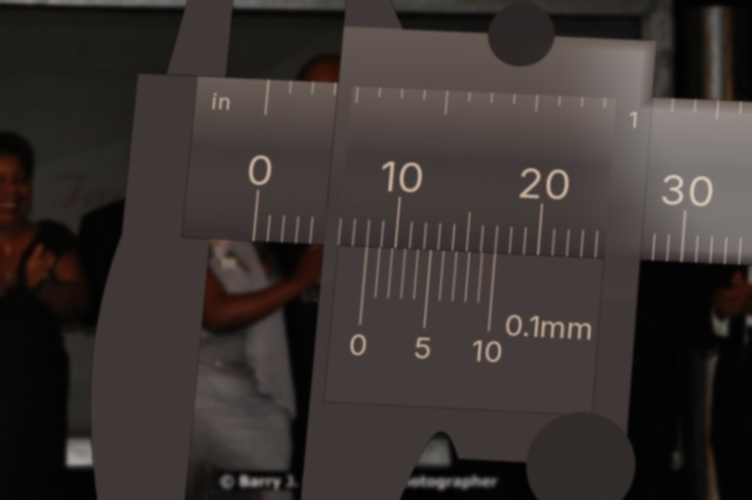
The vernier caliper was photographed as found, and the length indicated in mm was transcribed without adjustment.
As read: 8.0 mm
